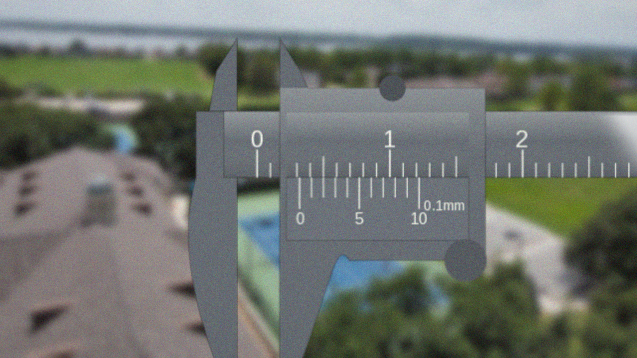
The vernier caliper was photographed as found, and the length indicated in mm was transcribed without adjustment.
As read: 3.2 mm
